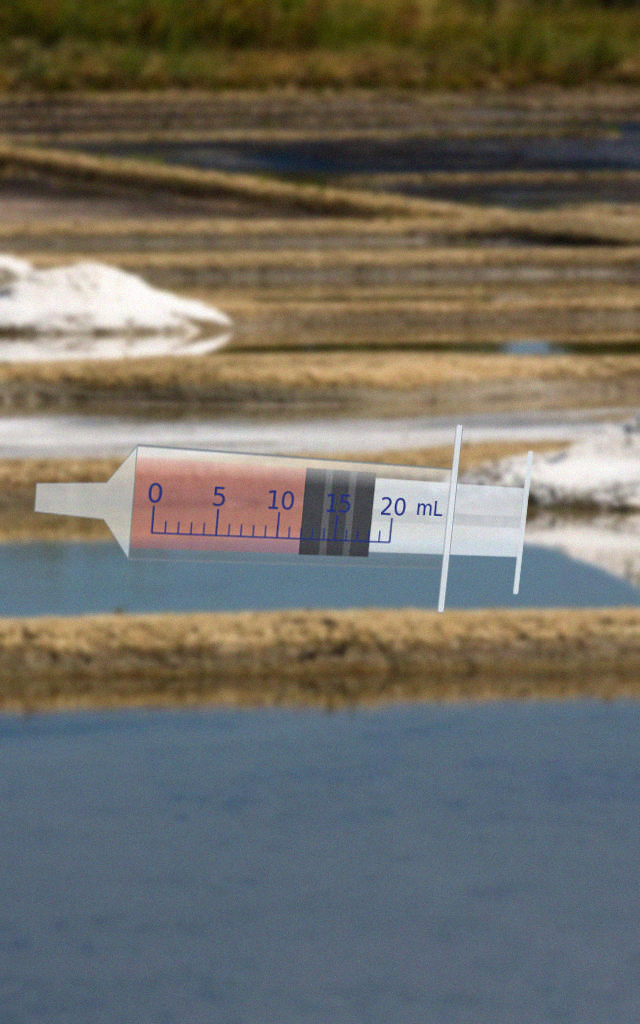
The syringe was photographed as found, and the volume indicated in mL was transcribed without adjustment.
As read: 12 mL
